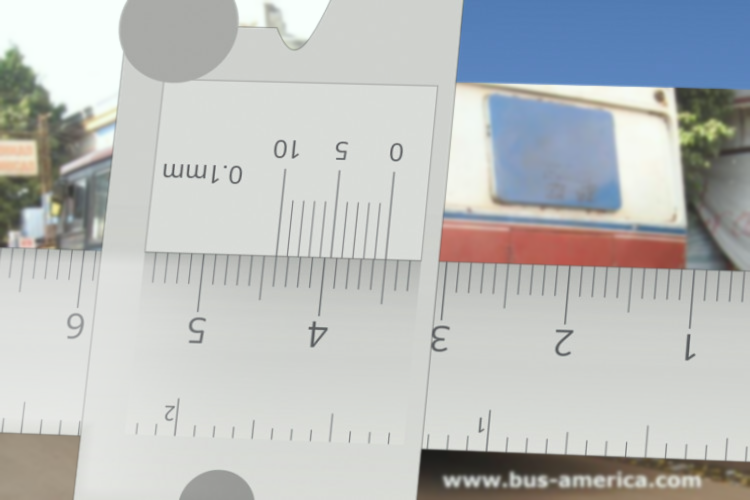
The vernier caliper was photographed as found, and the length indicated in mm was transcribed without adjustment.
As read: 35.0 mm
